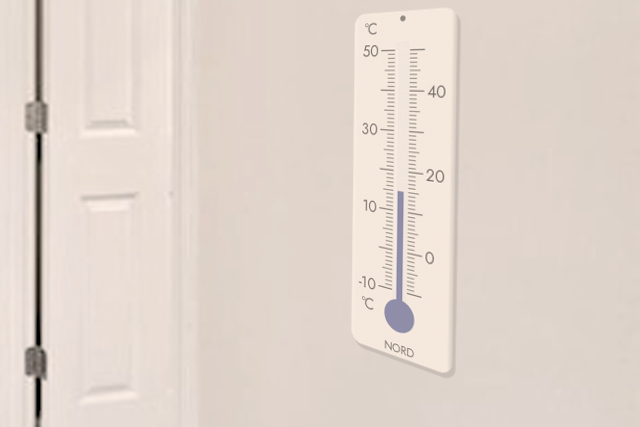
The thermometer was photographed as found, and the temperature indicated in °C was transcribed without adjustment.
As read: 15 °C
